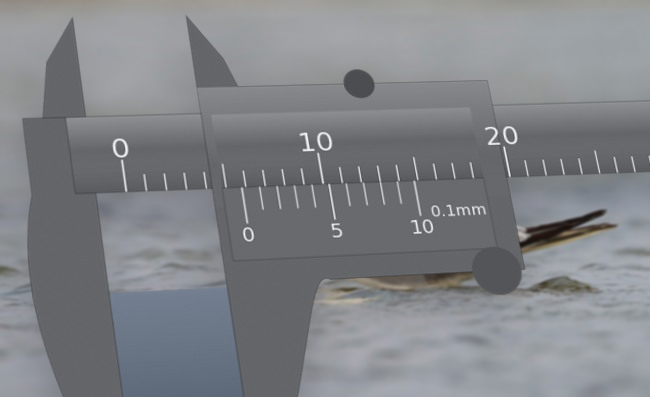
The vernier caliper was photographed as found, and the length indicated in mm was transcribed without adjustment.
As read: 5.8 mm
